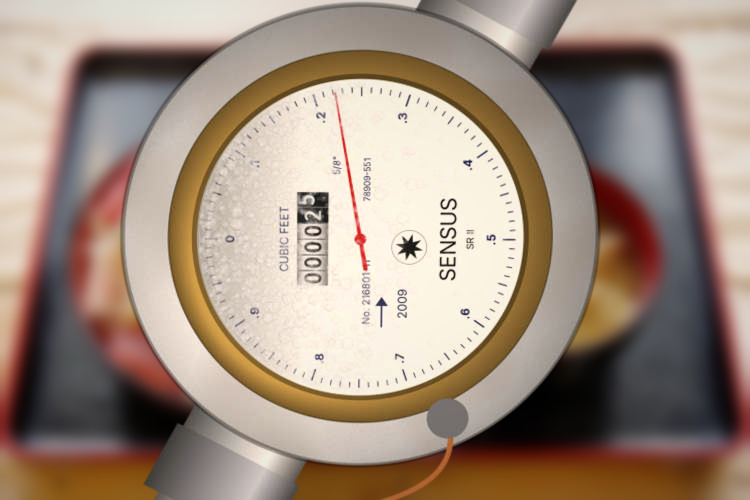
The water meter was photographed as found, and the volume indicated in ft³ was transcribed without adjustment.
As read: 25.22 ft³
